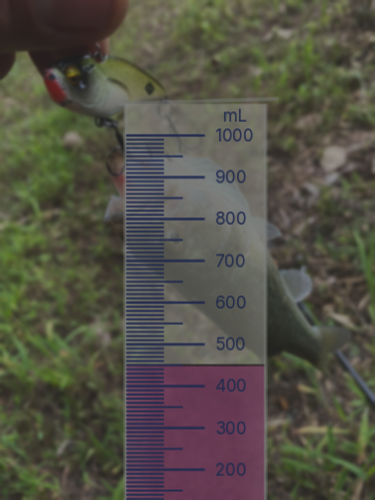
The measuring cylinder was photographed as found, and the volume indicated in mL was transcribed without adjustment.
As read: 450 mL
